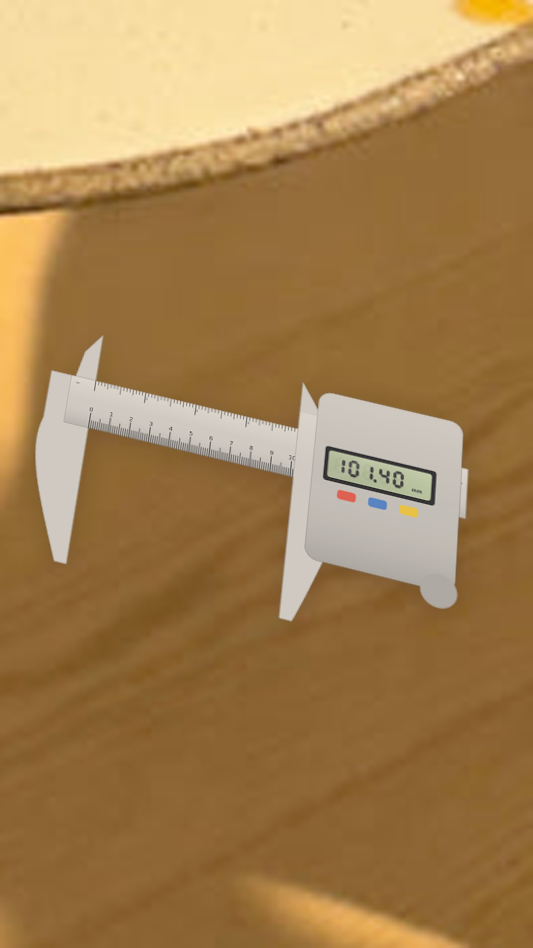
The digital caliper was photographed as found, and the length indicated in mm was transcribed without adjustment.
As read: 101.40 mm
